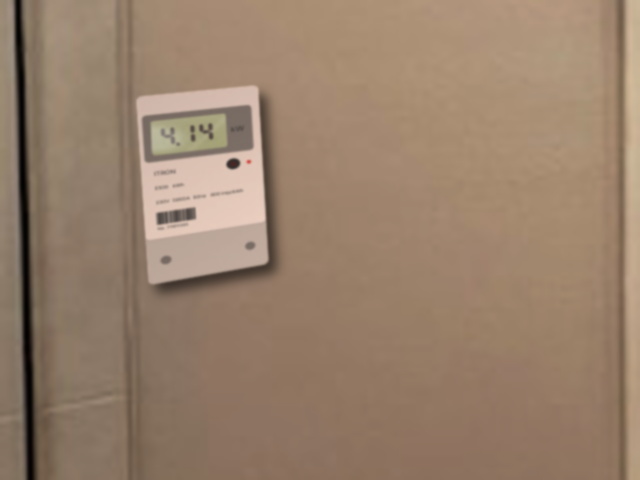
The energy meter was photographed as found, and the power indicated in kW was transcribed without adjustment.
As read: 4.14 kW
